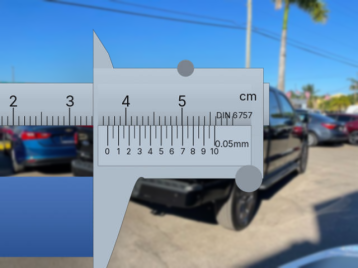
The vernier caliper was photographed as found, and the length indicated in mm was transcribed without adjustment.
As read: 36.8 mm
